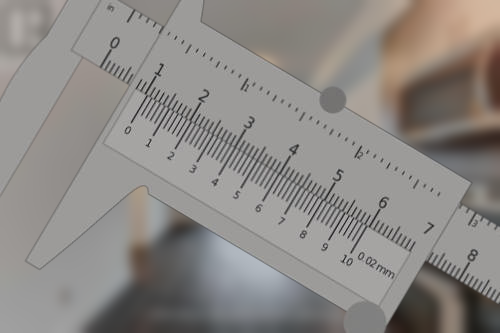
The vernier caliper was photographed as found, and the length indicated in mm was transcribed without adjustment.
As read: 10.5 mm
